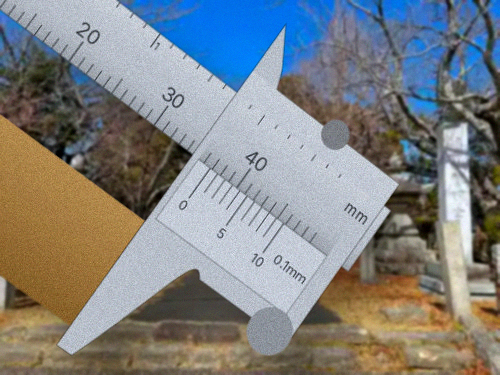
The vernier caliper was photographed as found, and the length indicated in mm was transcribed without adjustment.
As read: 36.8 mm
